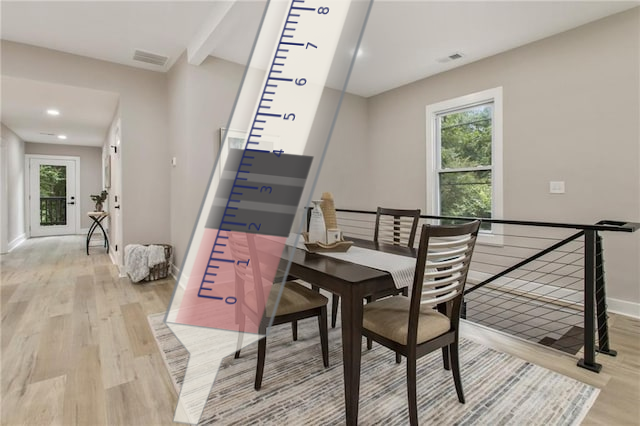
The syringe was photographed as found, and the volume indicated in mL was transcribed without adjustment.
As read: 1.8 mL
